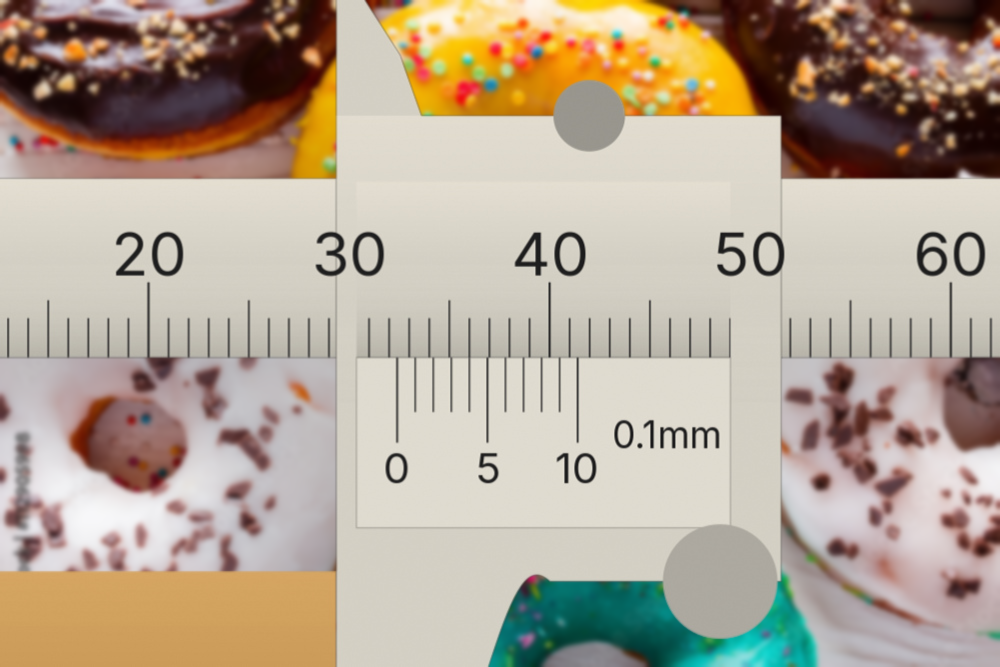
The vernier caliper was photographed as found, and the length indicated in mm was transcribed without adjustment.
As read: 32.4 mm
